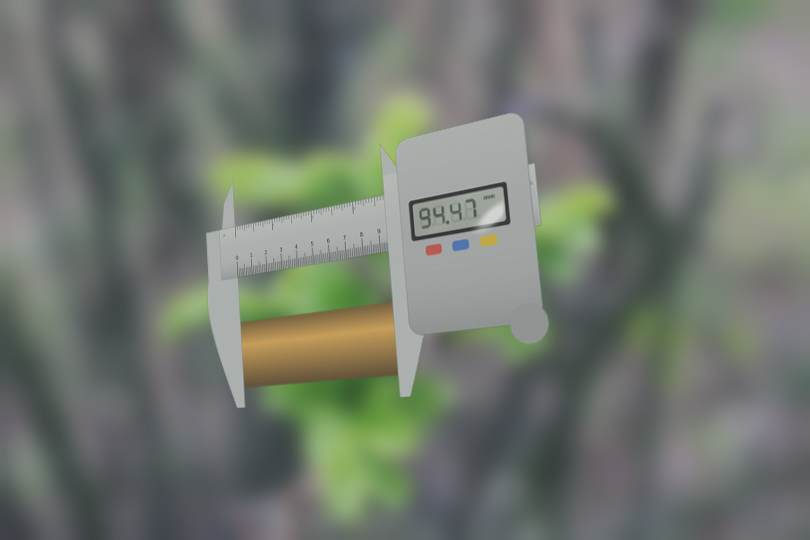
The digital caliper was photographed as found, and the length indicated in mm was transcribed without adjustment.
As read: 94.47 mm
